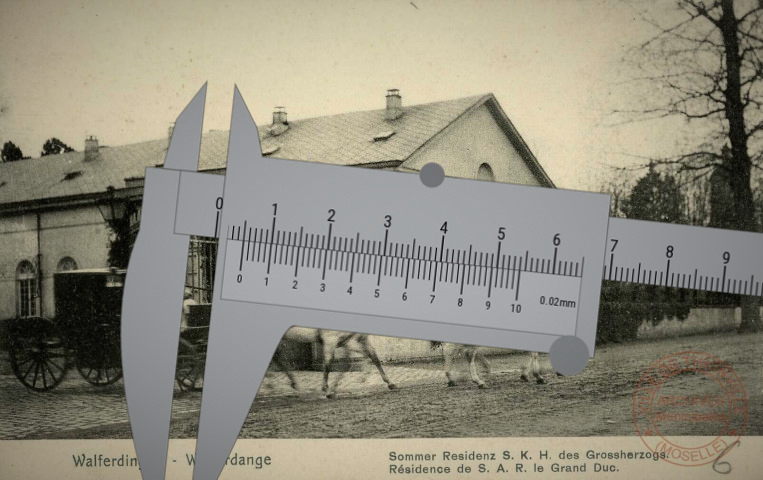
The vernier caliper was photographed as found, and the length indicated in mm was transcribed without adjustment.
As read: 5.0 mm
